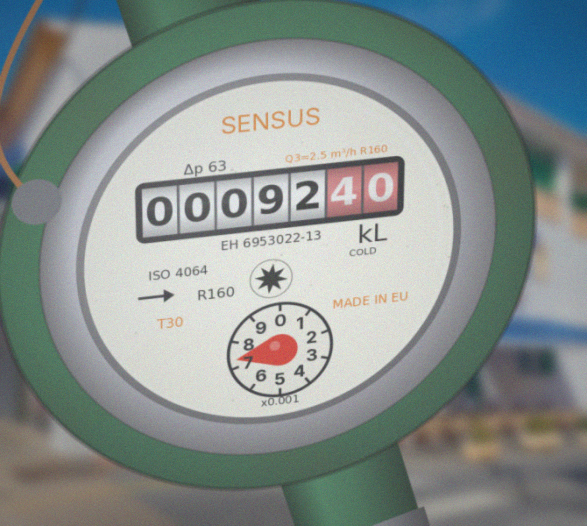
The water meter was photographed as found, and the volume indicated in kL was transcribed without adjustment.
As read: 92.407 kL
